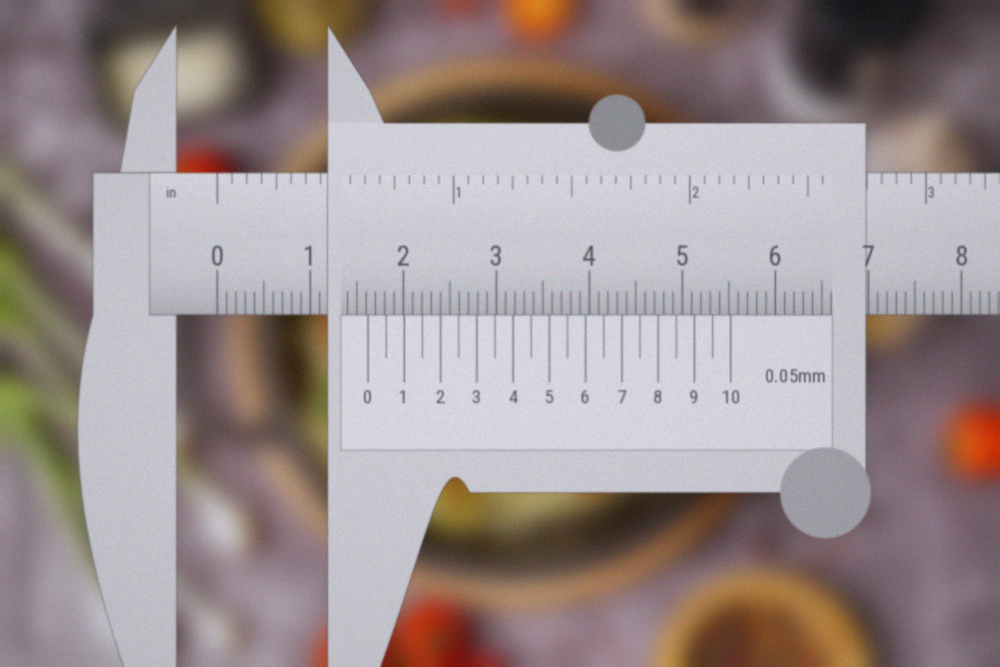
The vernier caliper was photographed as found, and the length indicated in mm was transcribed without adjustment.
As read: 16.2 mm
